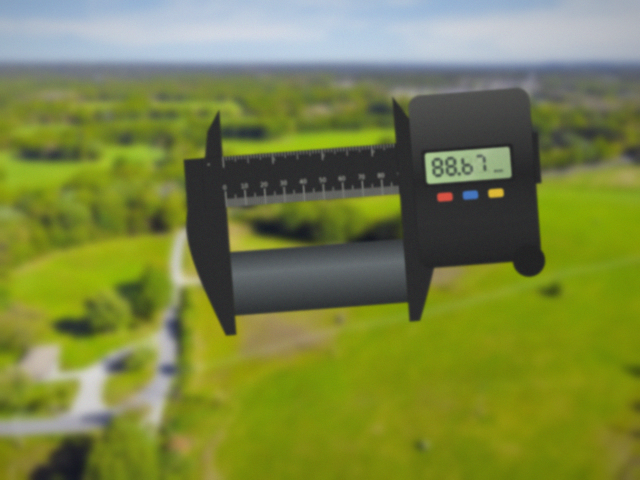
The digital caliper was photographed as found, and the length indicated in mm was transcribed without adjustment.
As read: 88.67 mm
